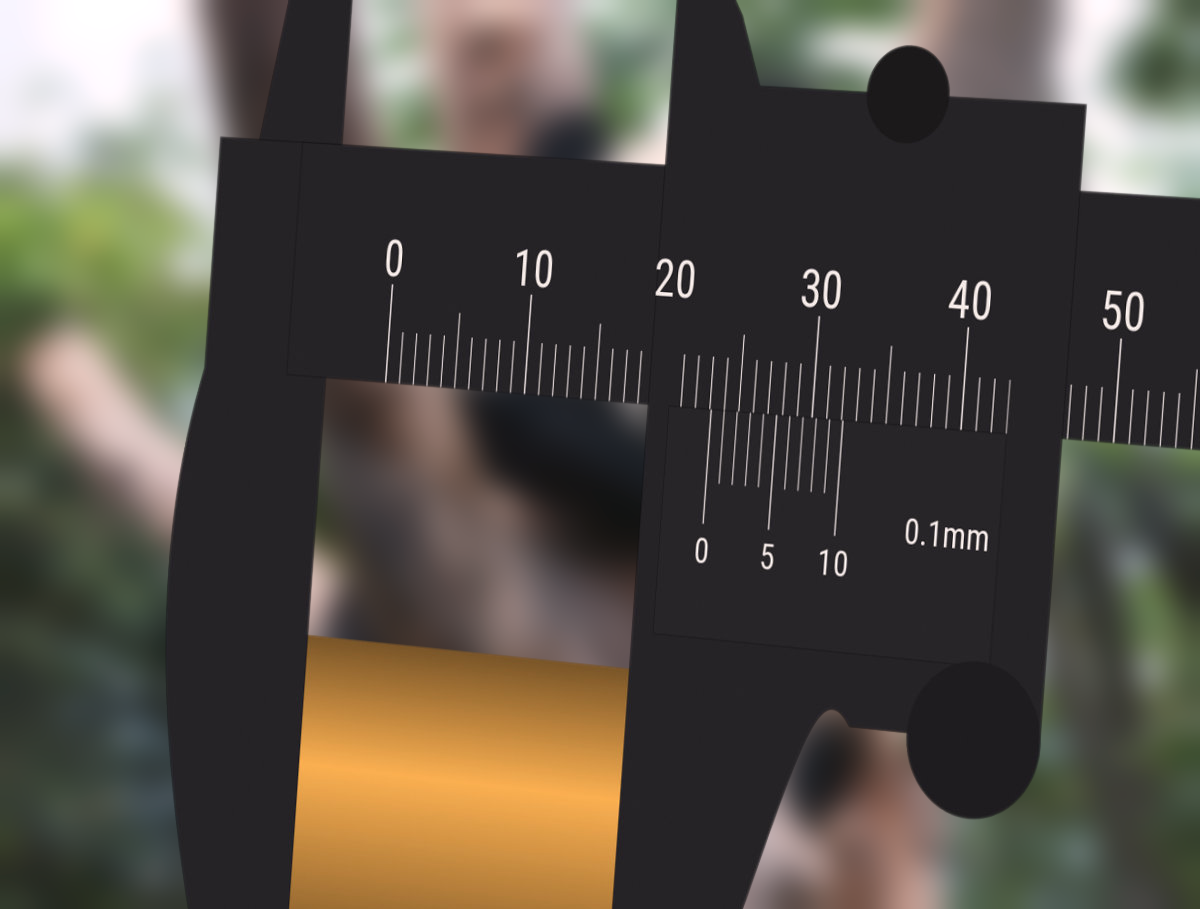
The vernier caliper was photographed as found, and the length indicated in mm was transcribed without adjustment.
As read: 23.1 mm
